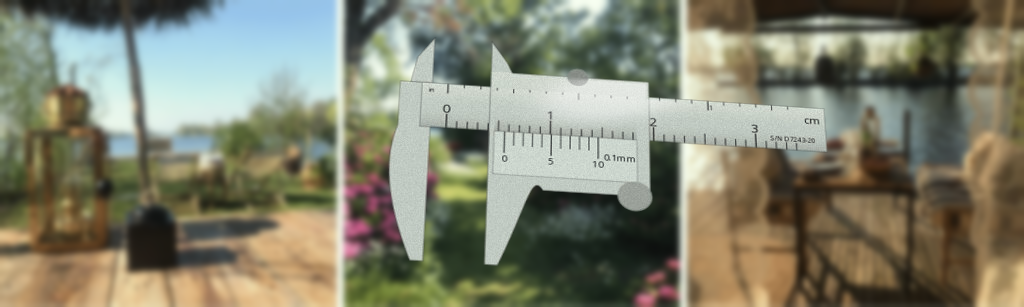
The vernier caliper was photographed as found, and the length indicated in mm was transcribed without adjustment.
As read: 5.6 mm
